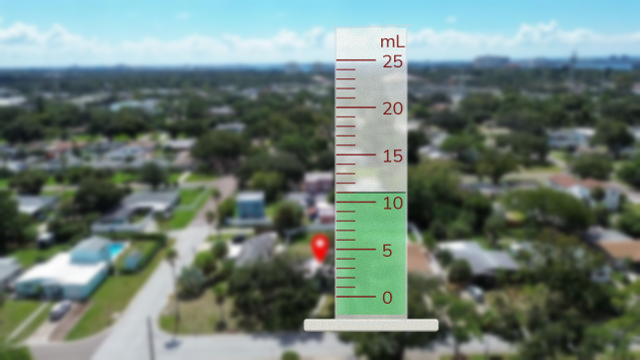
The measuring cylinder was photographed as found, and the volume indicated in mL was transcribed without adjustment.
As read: 11 mL
